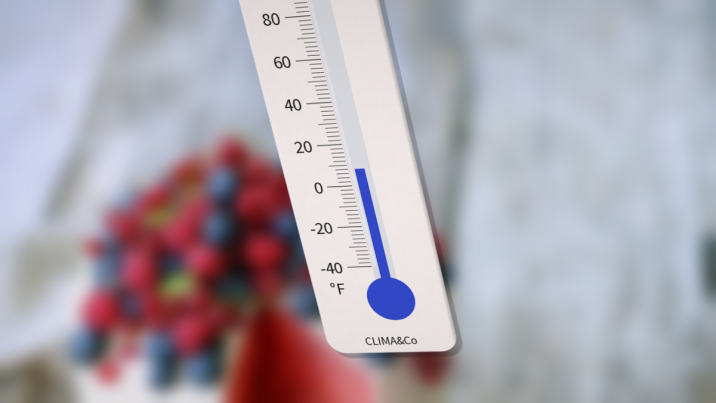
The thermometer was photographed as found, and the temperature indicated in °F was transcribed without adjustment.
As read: 8 °F
